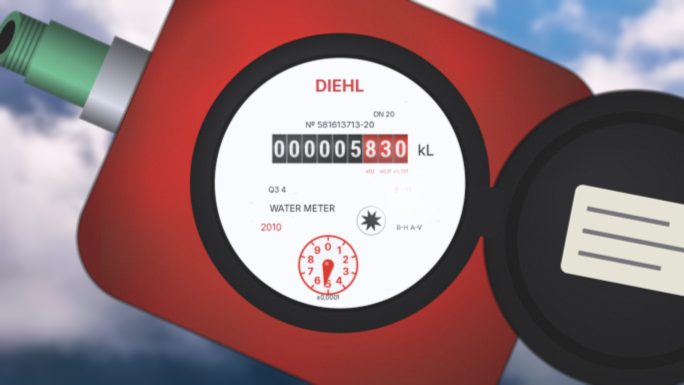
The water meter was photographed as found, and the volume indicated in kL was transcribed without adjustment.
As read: 5.8305 kL
